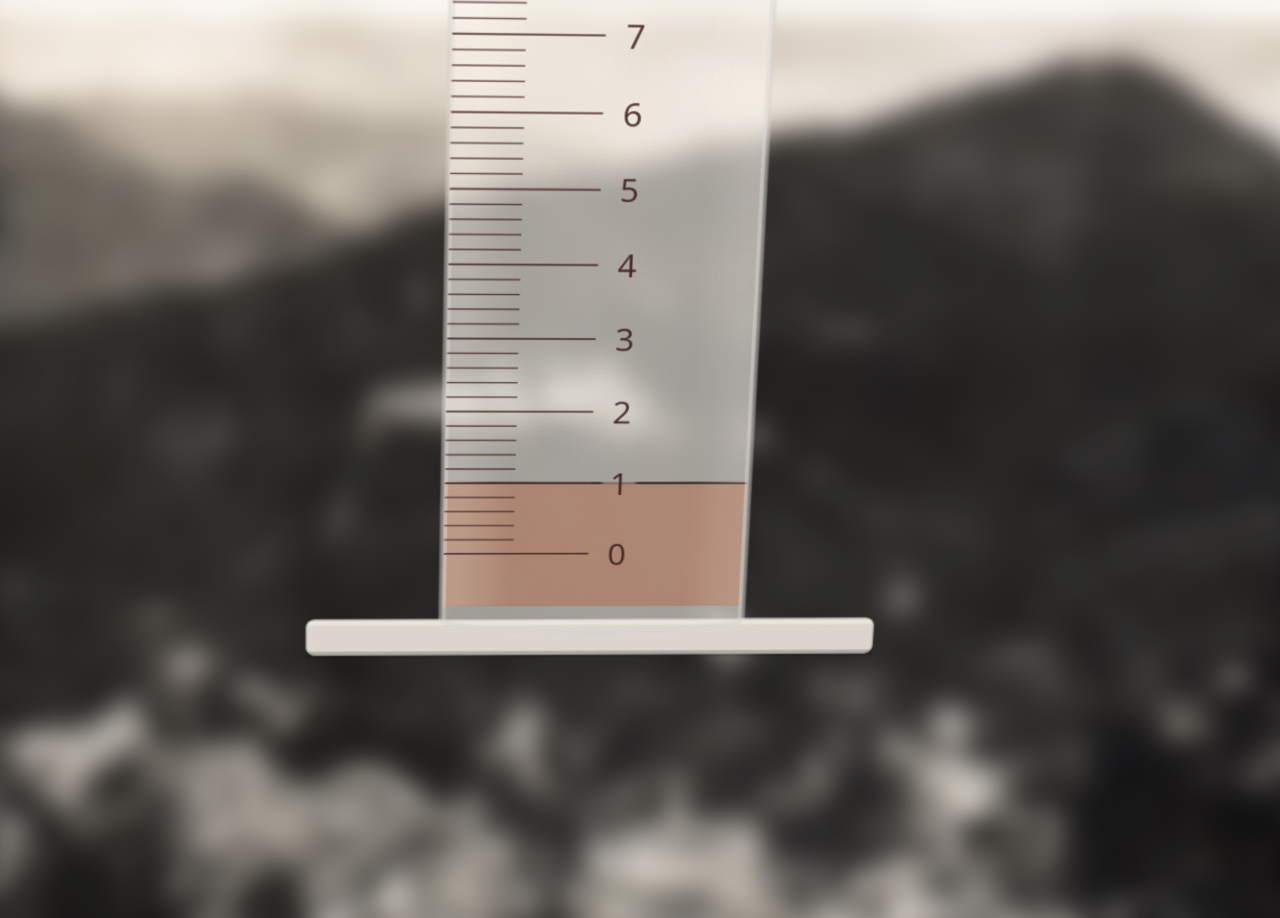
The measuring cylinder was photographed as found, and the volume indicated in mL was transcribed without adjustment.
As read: 1 mL
